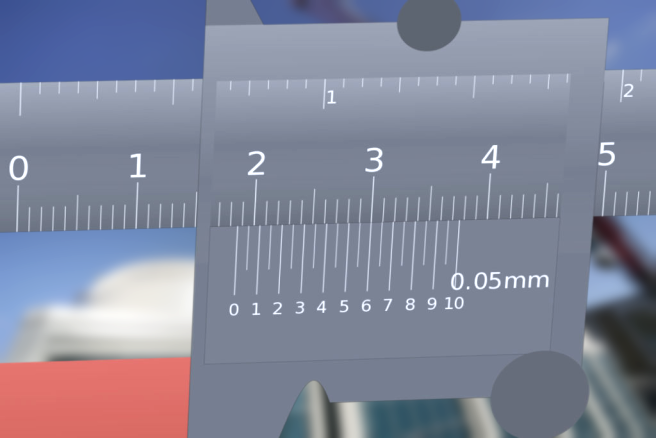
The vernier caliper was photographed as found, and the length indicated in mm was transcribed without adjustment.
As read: 18.6 mm
